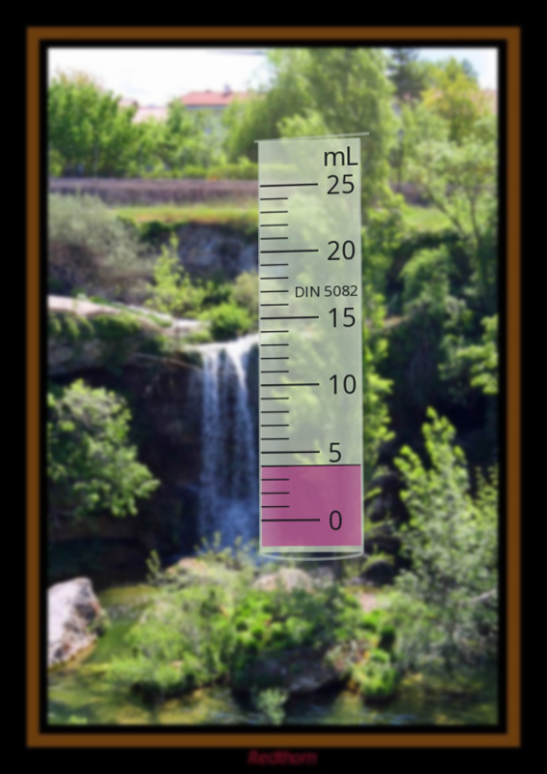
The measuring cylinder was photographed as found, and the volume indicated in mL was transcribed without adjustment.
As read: 4 mL
